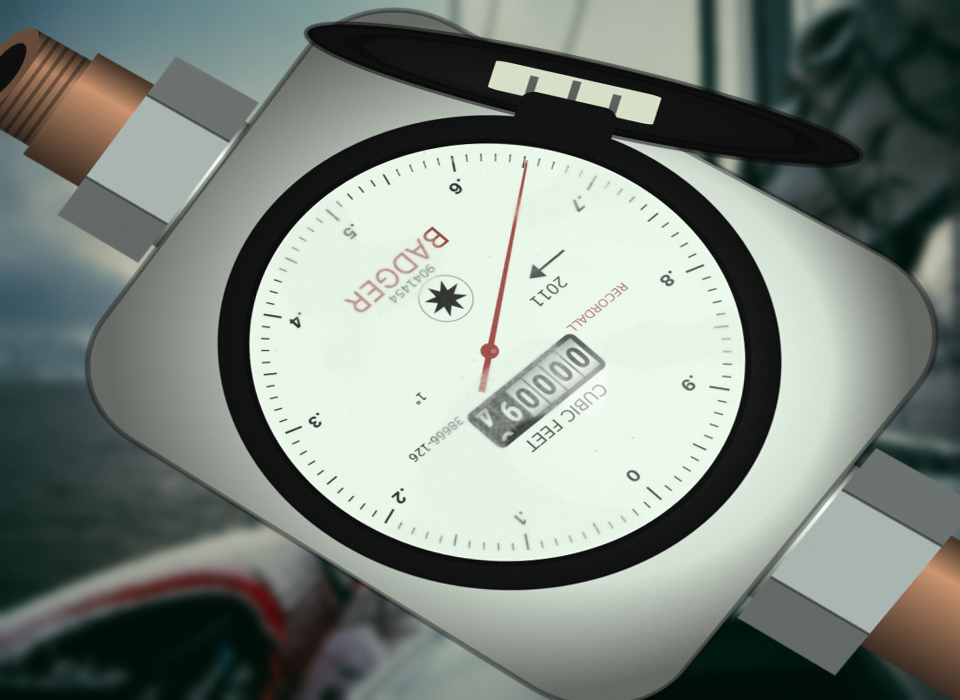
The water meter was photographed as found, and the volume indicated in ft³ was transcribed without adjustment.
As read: 93.65 ft³
